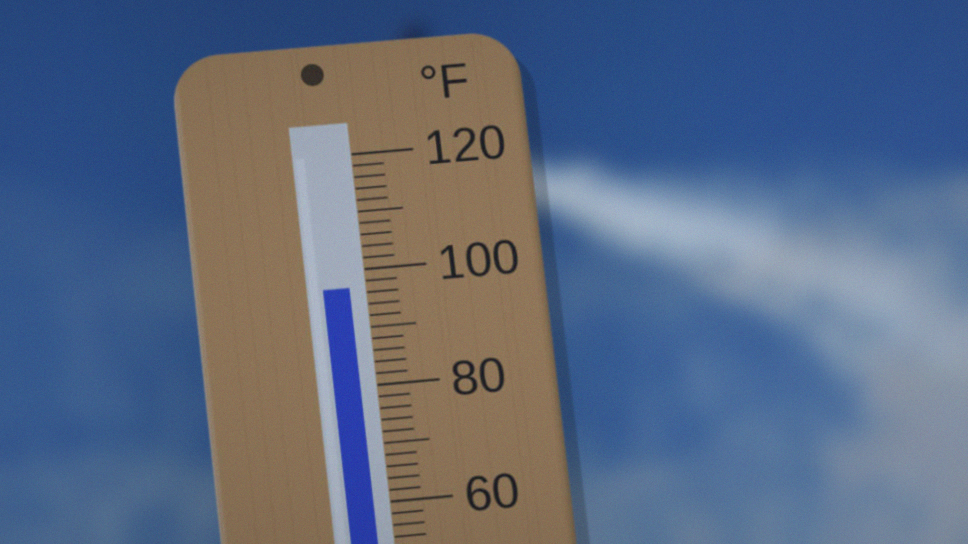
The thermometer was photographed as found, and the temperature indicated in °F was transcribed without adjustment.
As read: 97 °F
